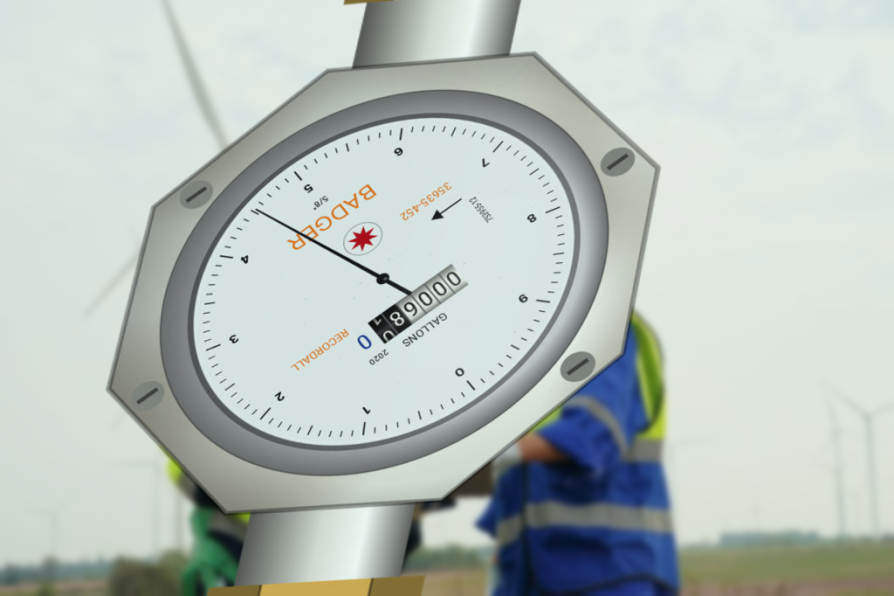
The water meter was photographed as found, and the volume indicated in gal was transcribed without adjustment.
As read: 6804.5 gal
